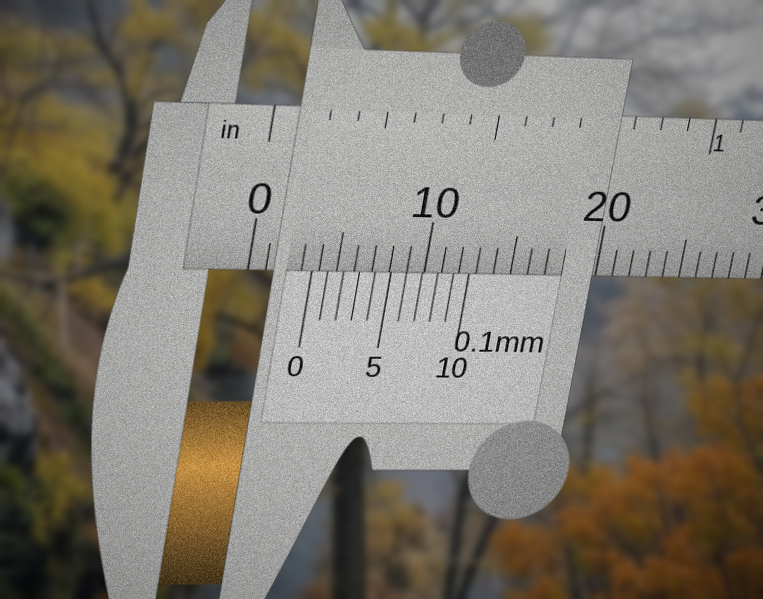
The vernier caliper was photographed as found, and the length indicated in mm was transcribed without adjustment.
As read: 3.6 mm
